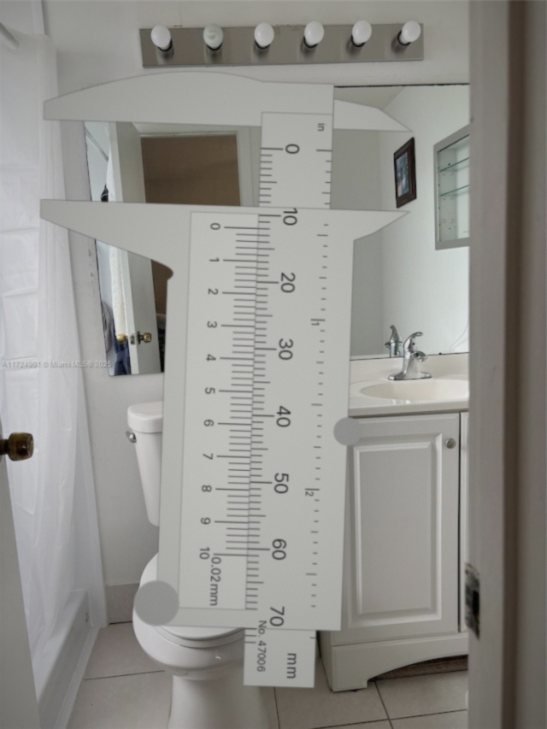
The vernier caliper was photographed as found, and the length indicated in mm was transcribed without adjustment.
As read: 12.0 mm
